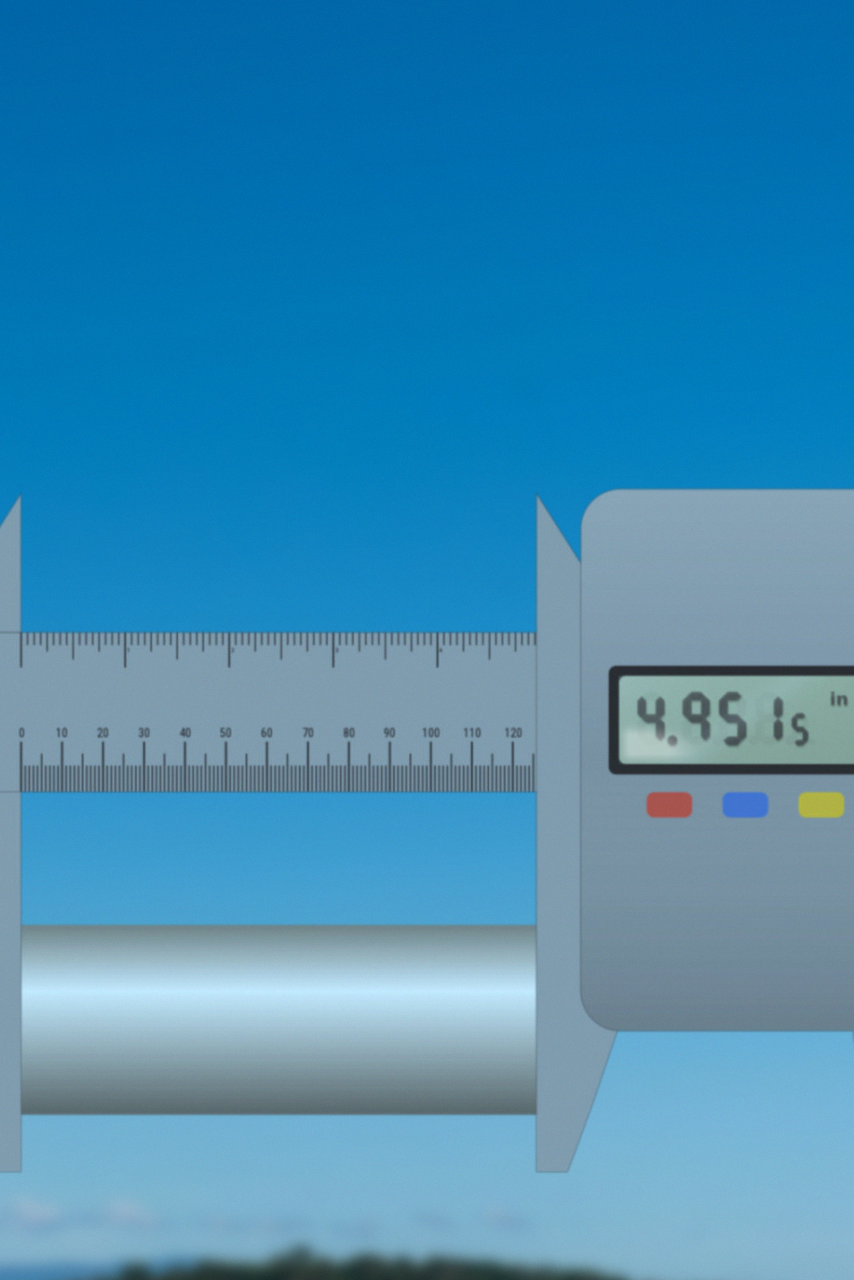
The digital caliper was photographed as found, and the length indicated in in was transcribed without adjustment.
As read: 4.9515 in
